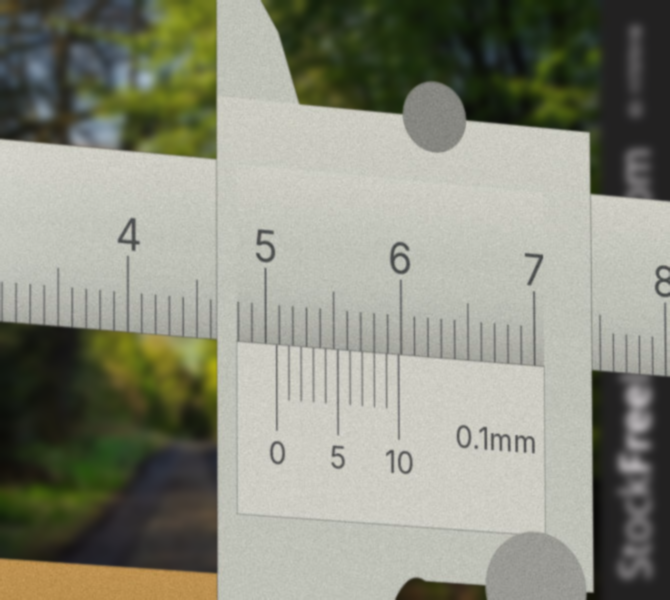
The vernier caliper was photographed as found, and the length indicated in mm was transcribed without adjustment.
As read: 50.8 mm
